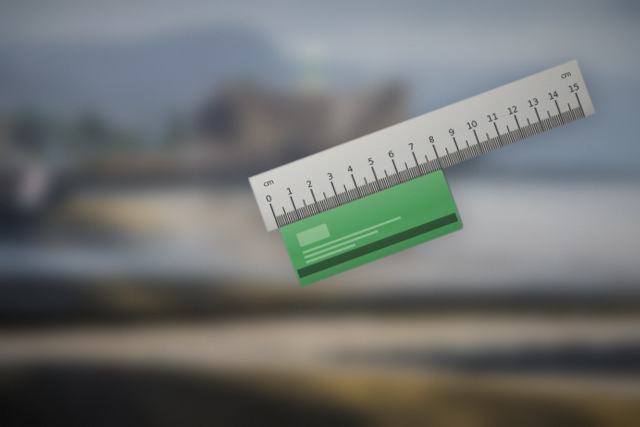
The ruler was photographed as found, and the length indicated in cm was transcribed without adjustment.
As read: 8 cm
